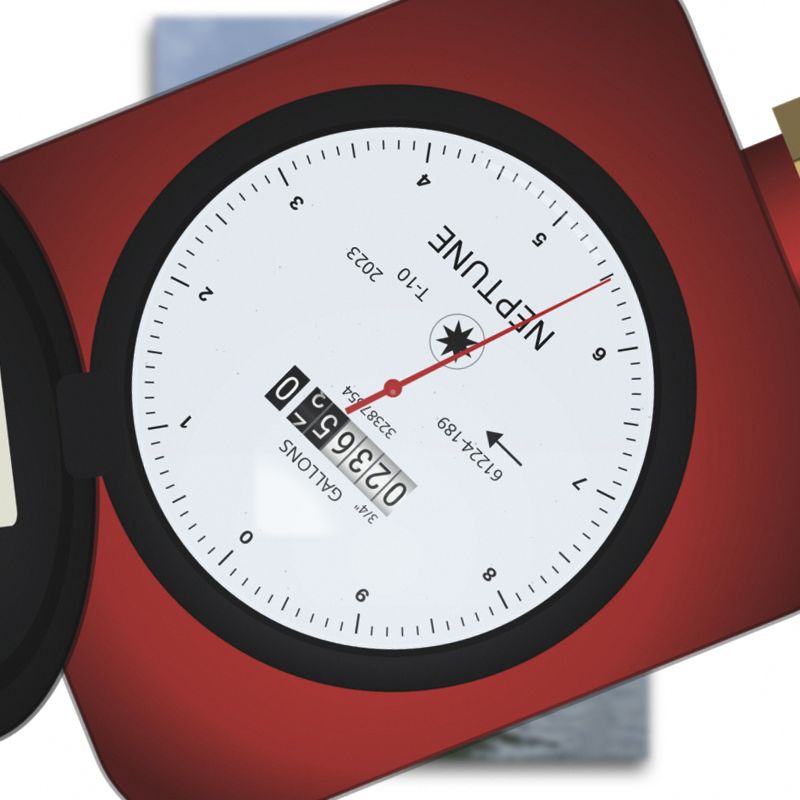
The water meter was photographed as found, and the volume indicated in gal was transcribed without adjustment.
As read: 236525.5 gal
